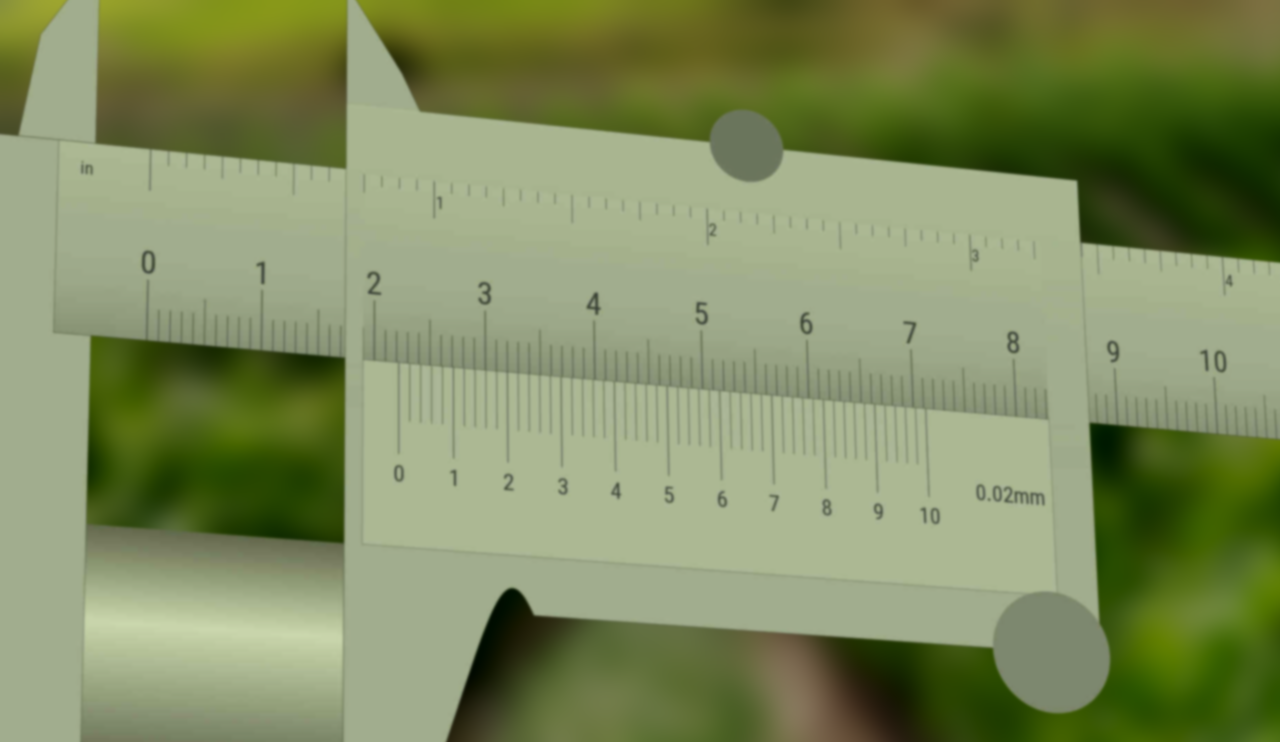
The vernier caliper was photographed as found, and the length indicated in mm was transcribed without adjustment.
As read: 22.2 mm
